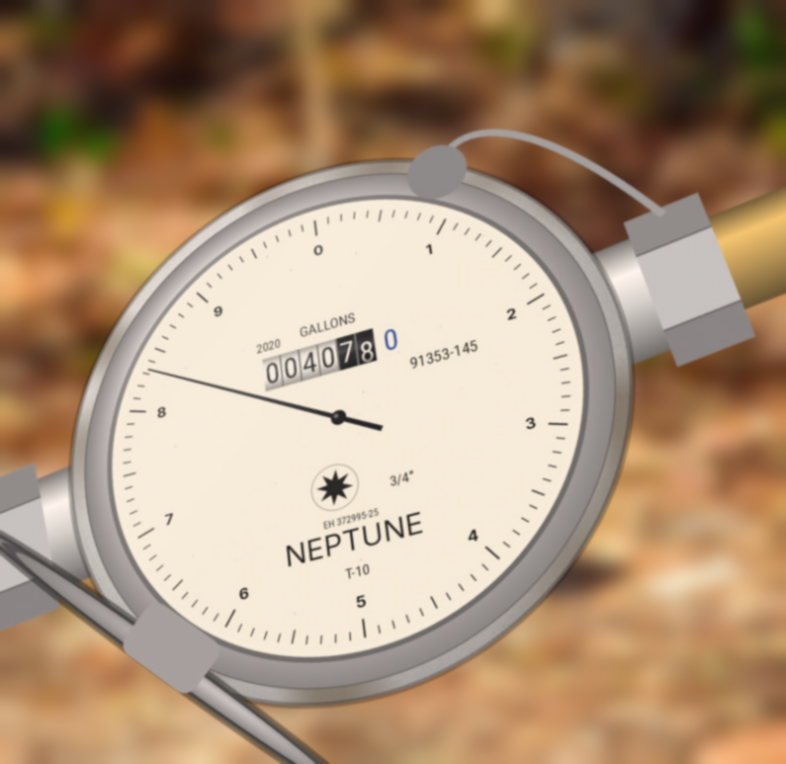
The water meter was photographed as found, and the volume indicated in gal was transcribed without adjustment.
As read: 40778.3 gal
